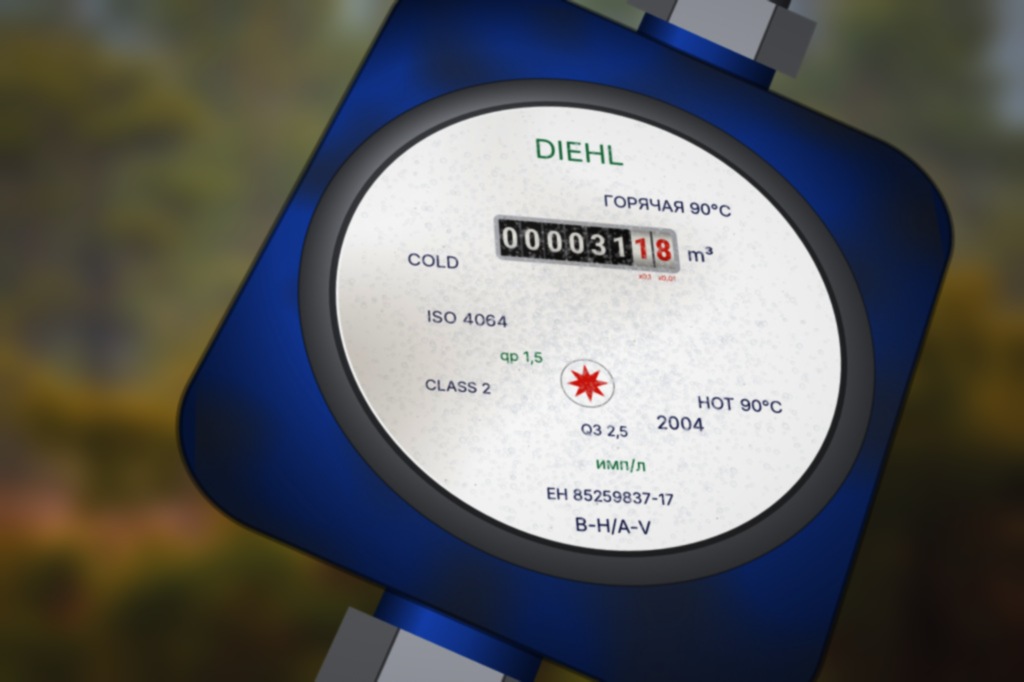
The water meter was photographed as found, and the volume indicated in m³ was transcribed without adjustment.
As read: 31.18 m³
